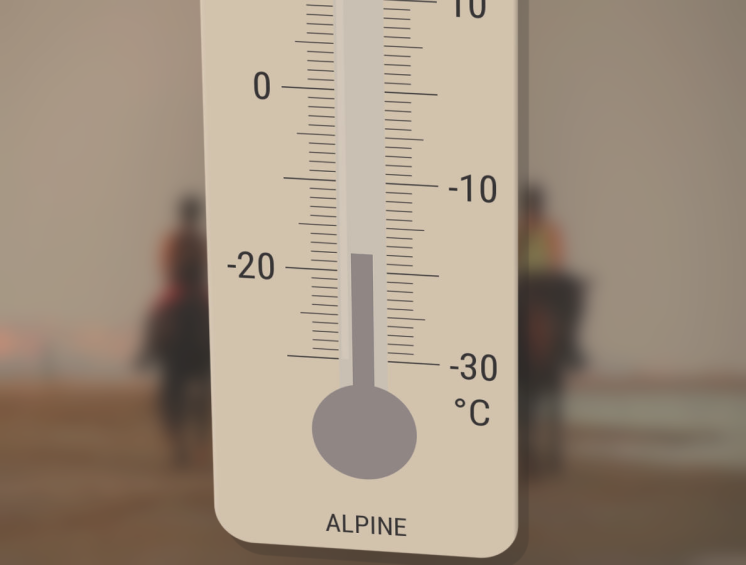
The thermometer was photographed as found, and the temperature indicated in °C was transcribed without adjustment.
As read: -18 °C
